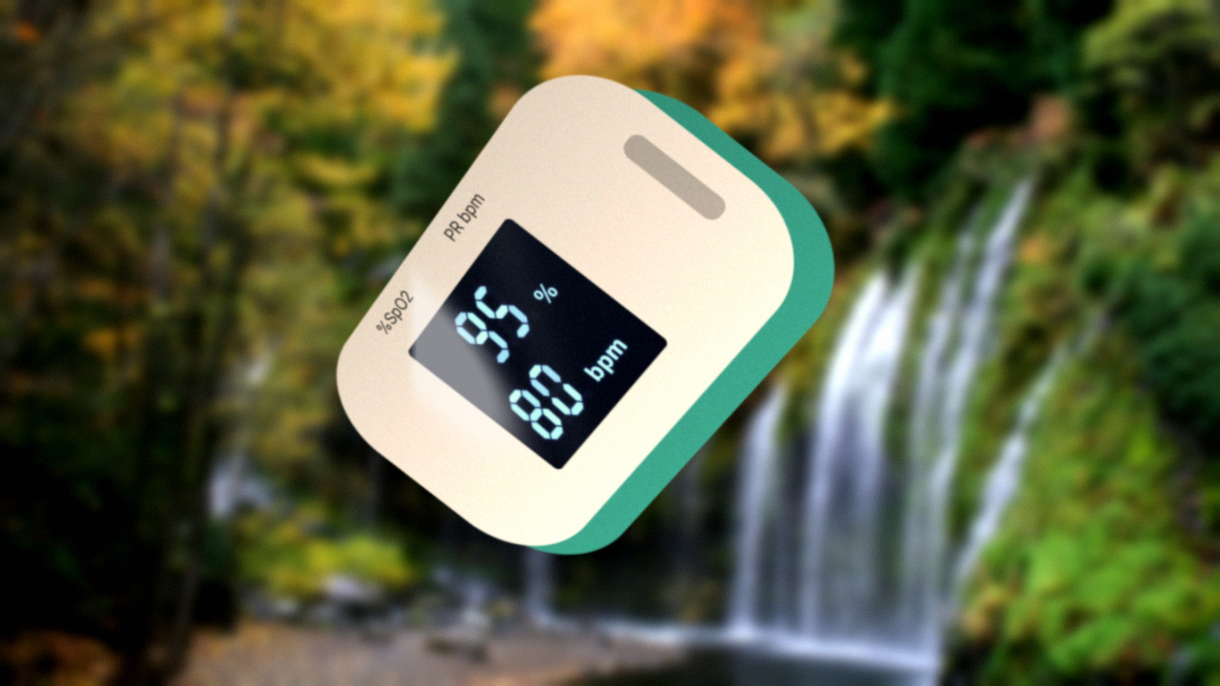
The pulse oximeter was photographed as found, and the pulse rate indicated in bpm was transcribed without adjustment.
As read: 80 bpm
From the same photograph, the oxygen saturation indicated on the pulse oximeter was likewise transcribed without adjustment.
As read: 95 %
